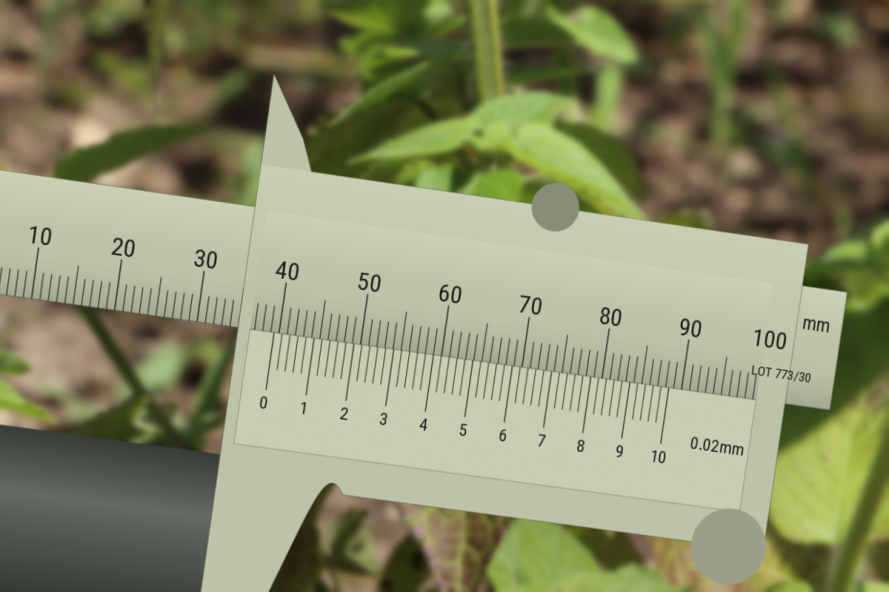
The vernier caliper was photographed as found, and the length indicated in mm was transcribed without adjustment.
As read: 39.4 mm
